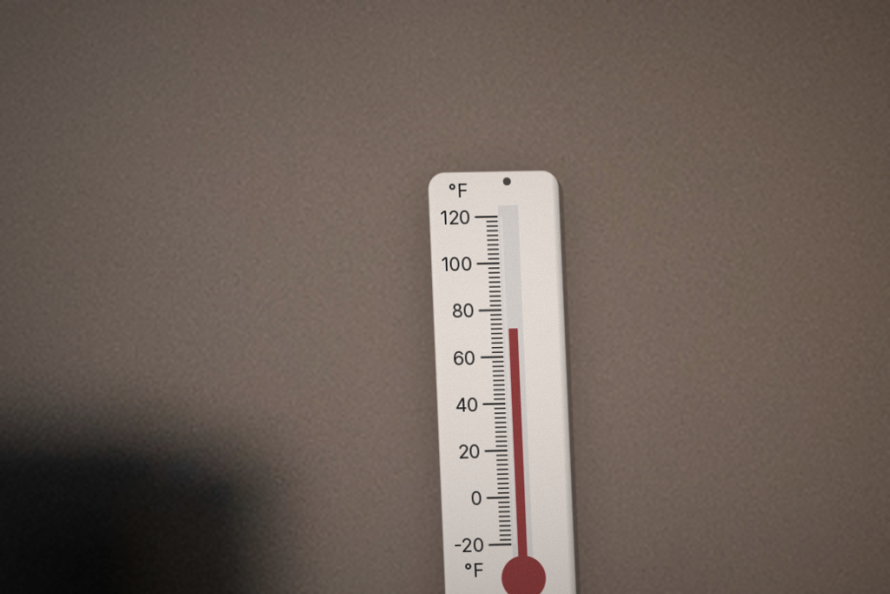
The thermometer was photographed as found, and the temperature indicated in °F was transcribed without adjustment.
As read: 72 °F
